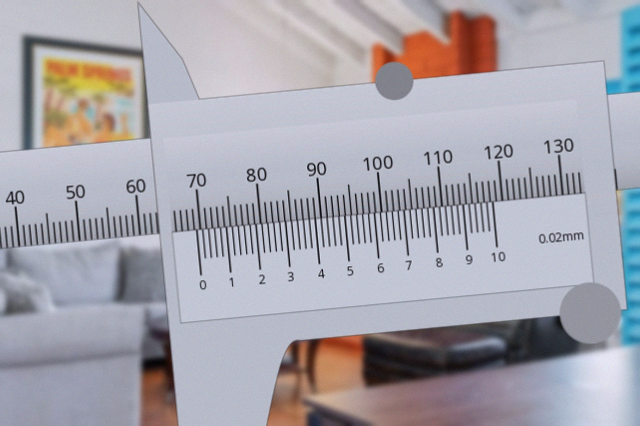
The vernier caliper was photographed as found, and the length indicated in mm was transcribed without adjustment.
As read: 69.4 mm
